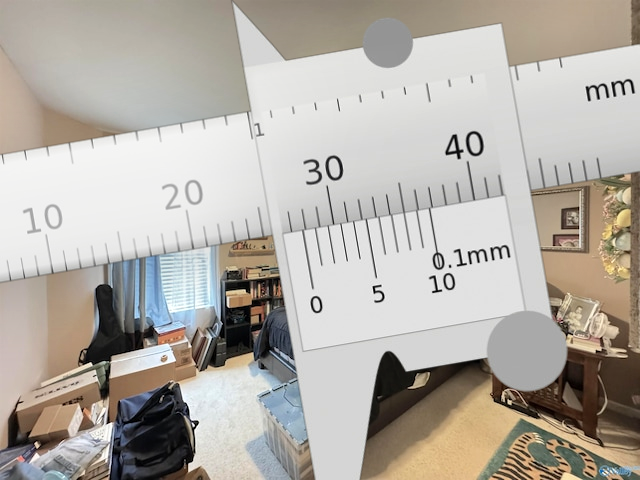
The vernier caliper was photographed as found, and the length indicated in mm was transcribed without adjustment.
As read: 27.8 mm
